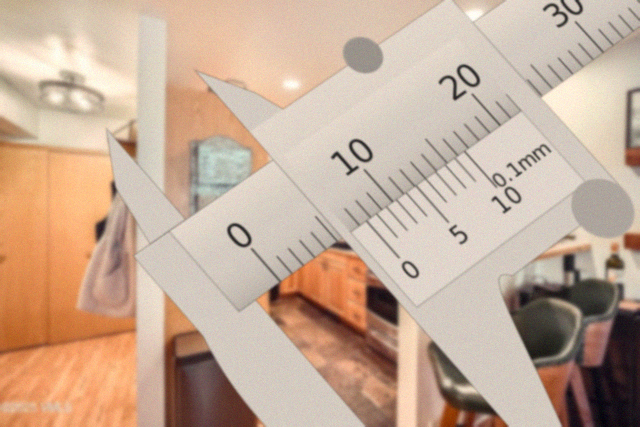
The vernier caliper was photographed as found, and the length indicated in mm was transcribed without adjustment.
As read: 7.6 mm
